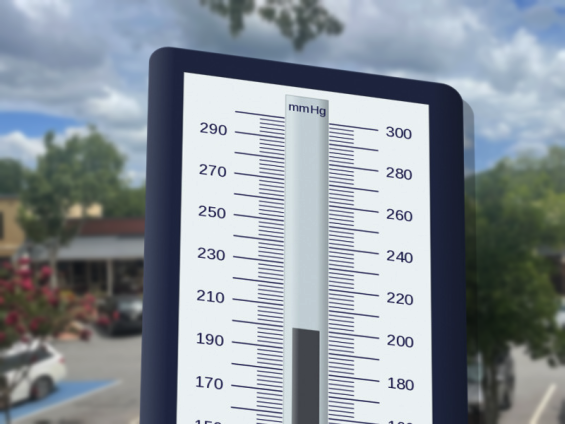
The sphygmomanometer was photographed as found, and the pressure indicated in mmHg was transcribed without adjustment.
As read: 200 mmHg
